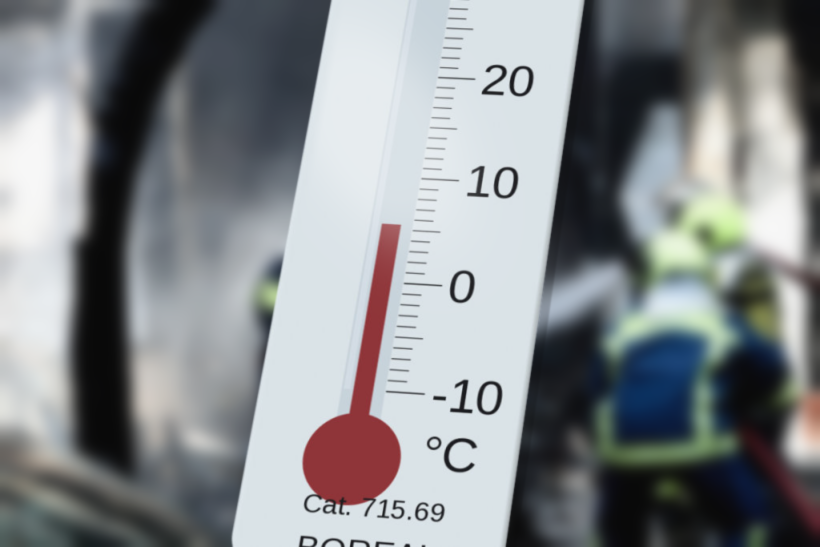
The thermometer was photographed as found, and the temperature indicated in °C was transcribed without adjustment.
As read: 5.5 °C
